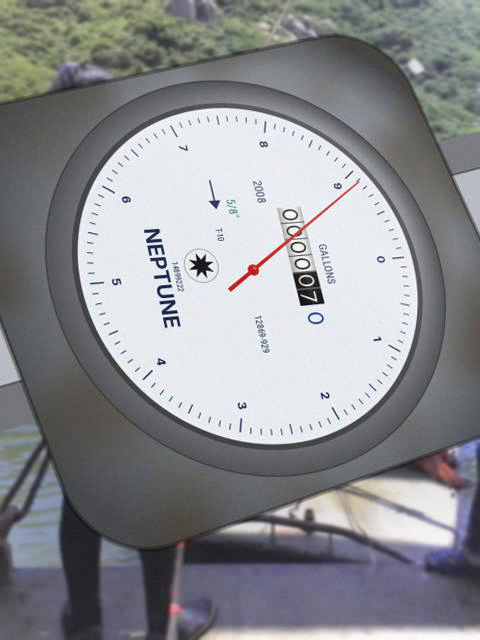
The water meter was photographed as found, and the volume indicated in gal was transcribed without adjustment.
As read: 69.1 gal
